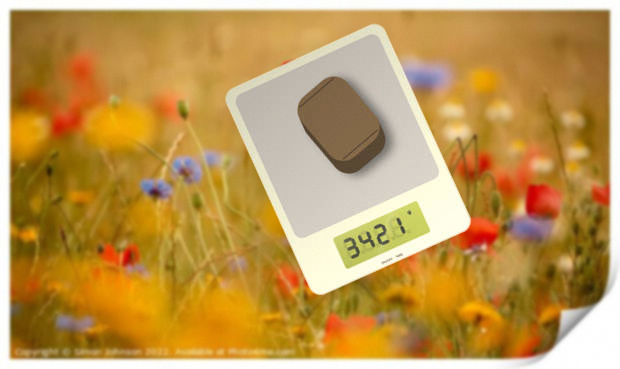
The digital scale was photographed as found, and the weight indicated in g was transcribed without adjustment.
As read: 3421 g
